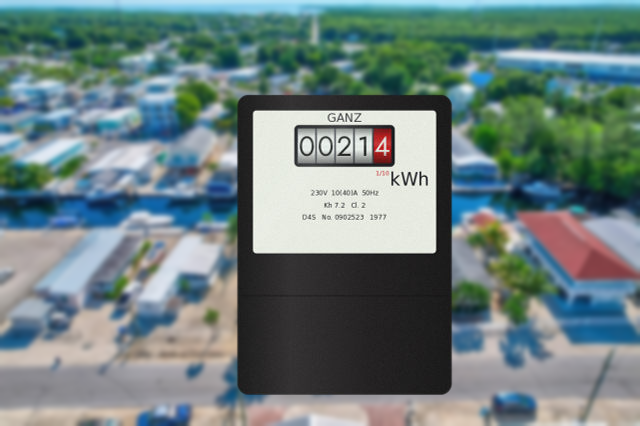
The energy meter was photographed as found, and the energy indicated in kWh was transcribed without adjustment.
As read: 21.4 kWh
